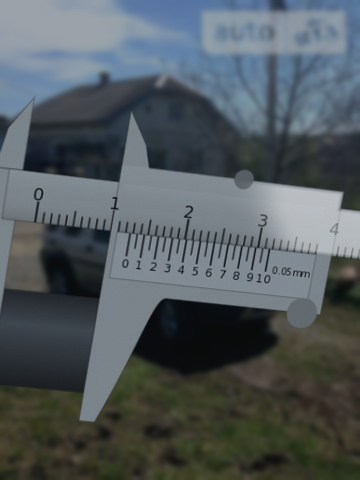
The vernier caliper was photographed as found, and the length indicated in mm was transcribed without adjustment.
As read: 12.6 mm
